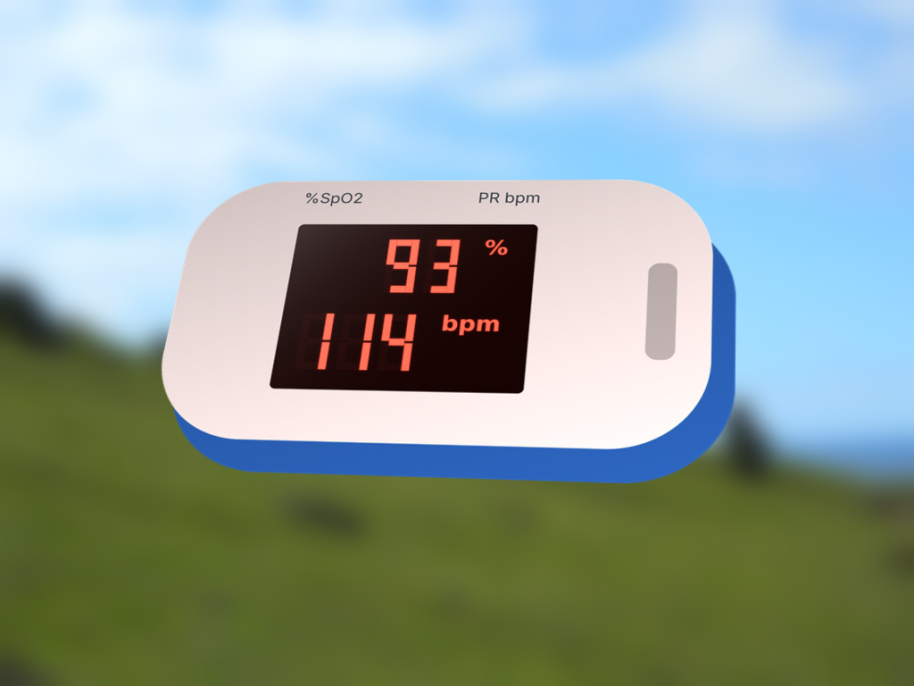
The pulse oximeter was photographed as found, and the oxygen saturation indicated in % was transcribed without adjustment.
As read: 93 %
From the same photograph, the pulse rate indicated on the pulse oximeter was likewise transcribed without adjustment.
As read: 114 bpm
